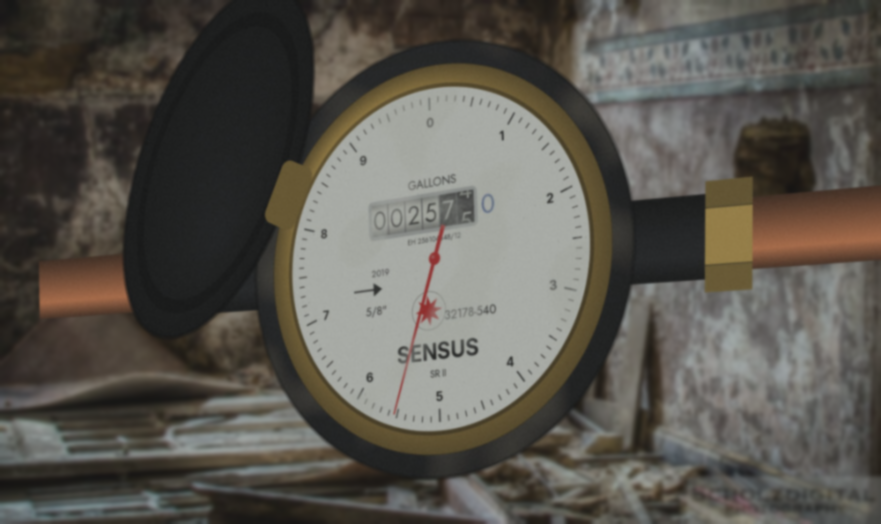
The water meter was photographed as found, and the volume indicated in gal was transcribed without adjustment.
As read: 25745.5 gal
